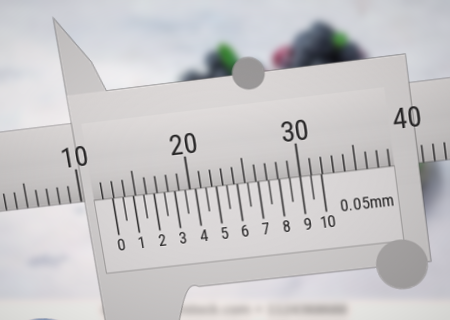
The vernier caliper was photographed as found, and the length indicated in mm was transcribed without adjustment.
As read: 12.9 mm
